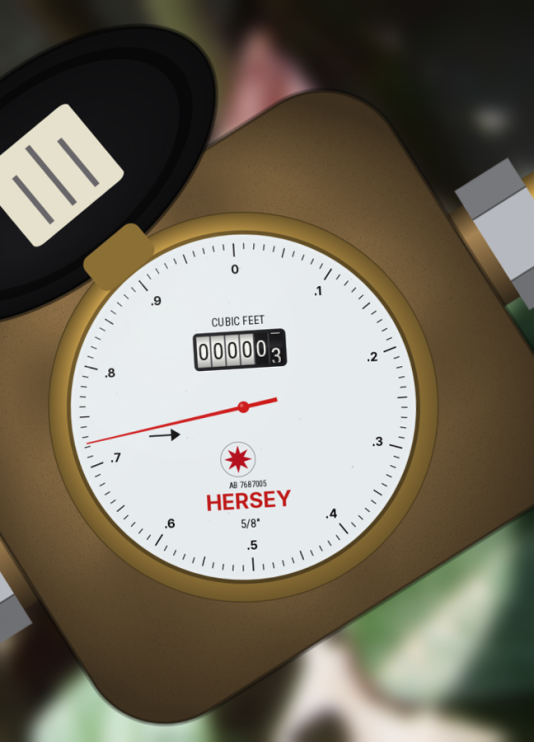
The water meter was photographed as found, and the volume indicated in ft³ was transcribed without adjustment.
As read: 2.72 ft³
